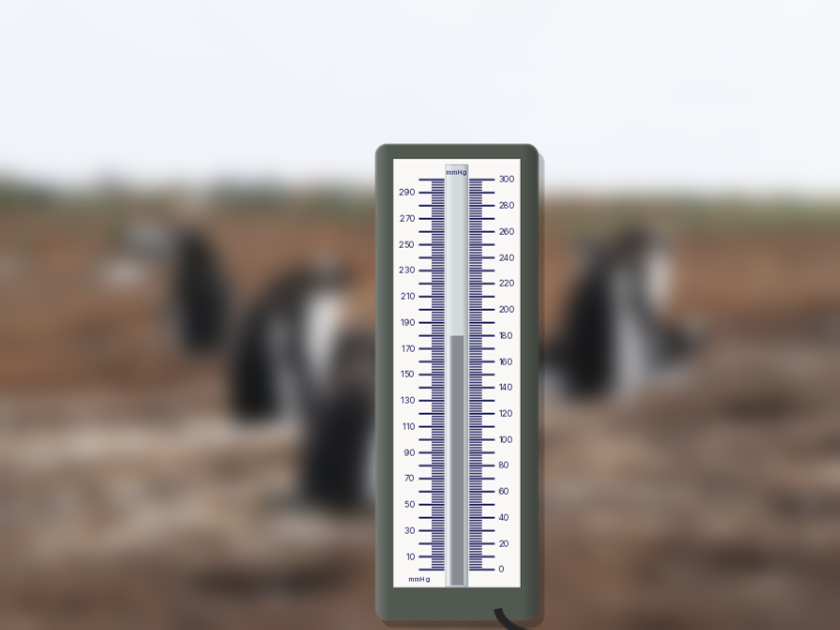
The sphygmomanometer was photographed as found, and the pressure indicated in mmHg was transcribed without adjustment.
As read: 180 mmHg
